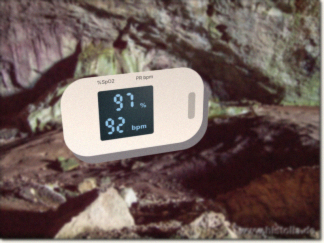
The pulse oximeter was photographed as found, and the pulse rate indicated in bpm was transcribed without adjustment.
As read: 92 bpm
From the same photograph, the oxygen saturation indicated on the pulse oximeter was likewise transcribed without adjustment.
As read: 97 %
